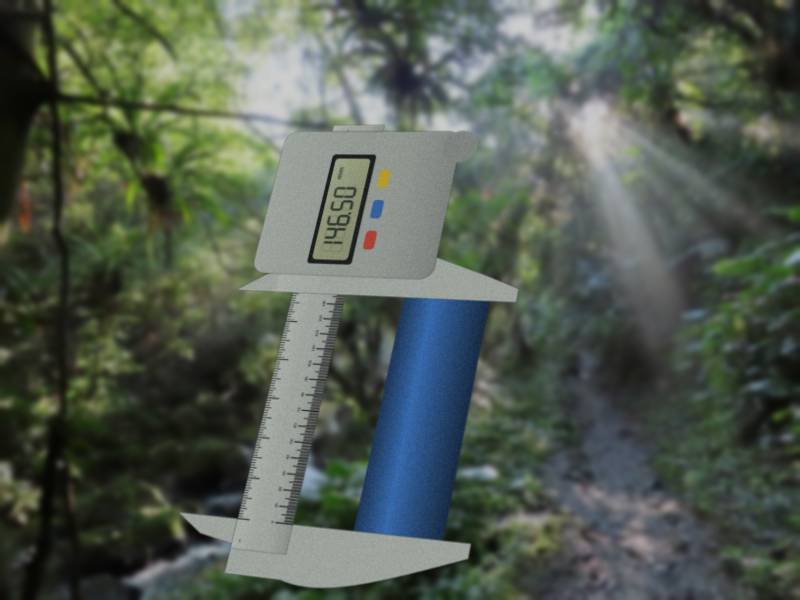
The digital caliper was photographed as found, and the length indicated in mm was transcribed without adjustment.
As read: 146.50 mm
